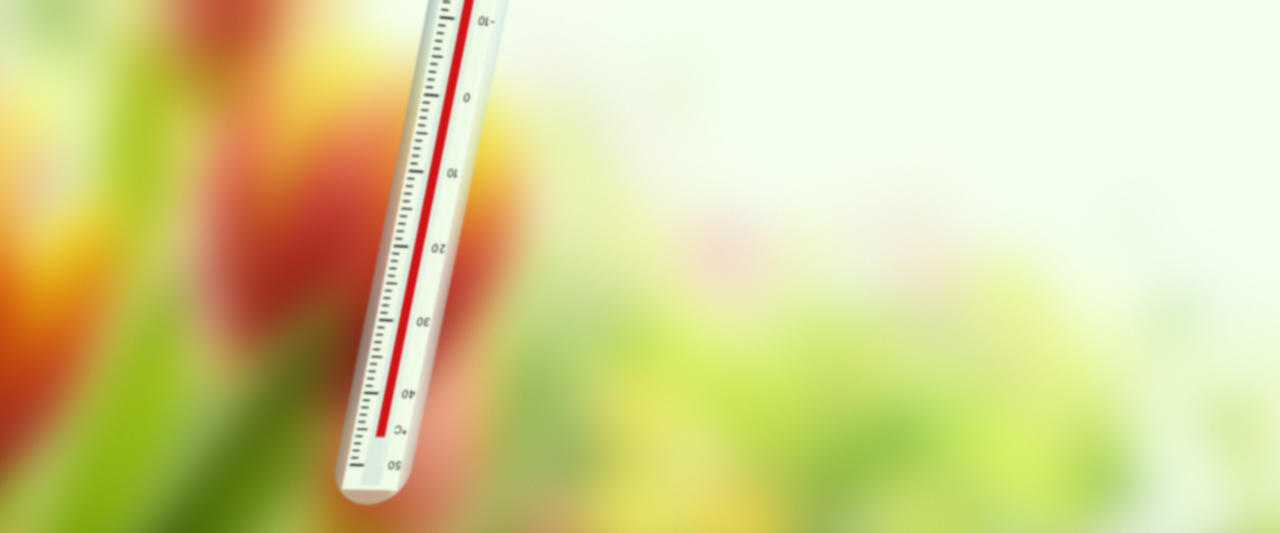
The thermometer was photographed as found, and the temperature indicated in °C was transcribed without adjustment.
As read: 46 °C
